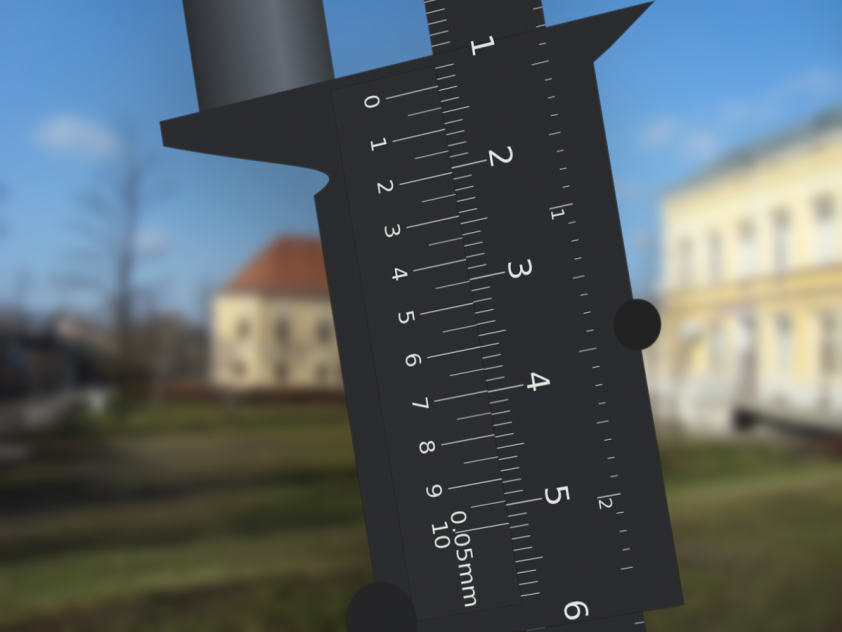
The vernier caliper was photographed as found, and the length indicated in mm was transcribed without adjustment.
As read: 12.6 mm
